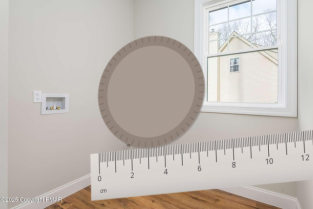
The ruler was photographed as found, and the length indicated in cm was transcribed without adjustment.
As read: 6.5 cm
